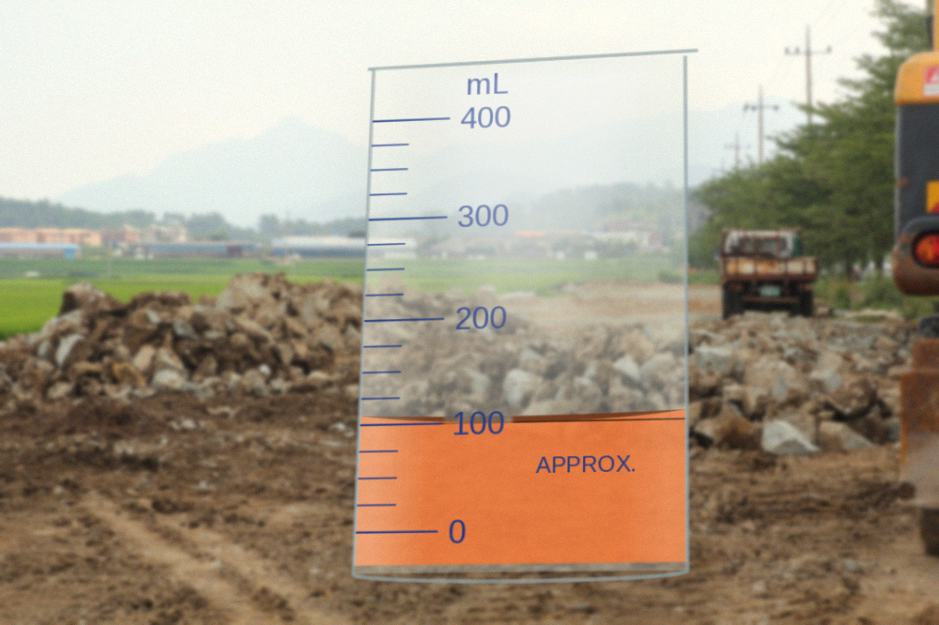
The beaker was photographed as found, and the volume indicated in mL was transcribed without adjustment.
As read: 100 mL
